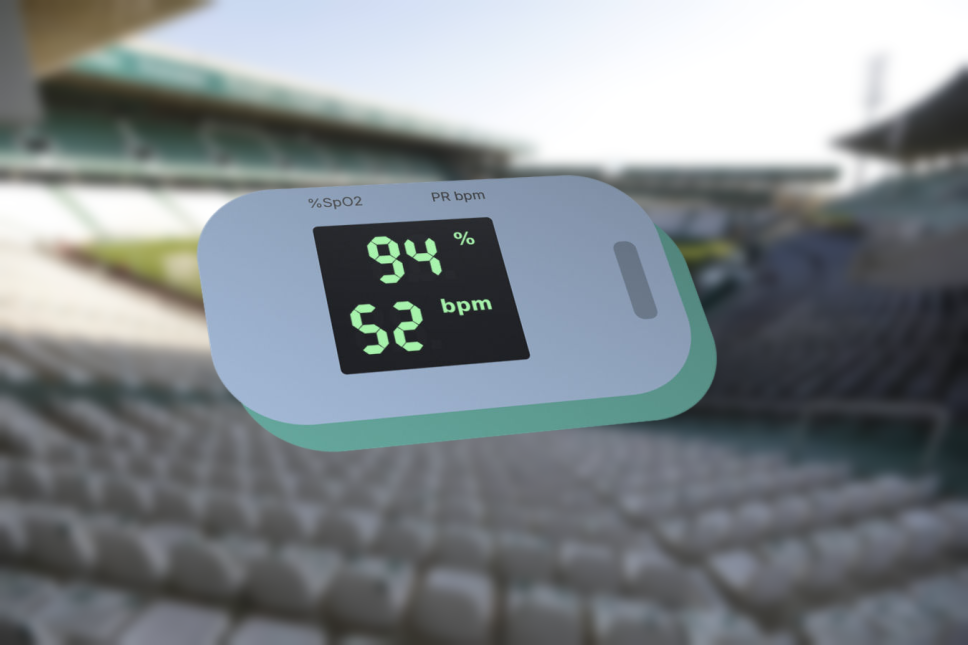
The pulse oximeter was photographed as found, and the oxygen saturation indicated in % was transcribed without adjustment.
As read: 94 %
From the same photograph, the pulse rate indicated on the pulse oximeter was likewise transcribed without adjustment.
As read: 52 bpm
